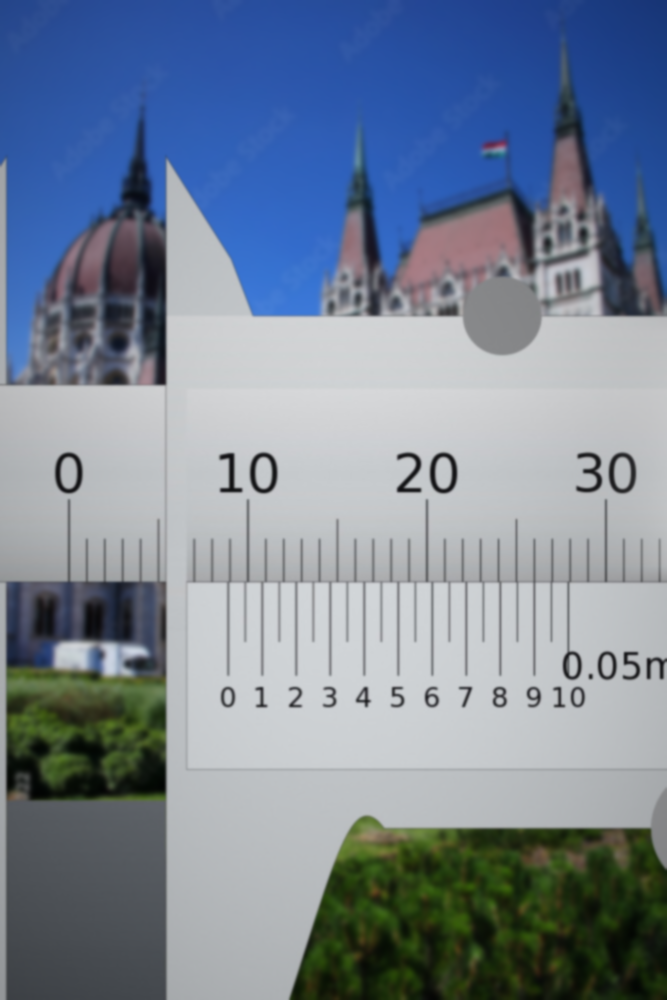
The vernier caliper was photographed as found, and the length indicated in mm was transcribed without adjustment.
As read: 8.9 mm
